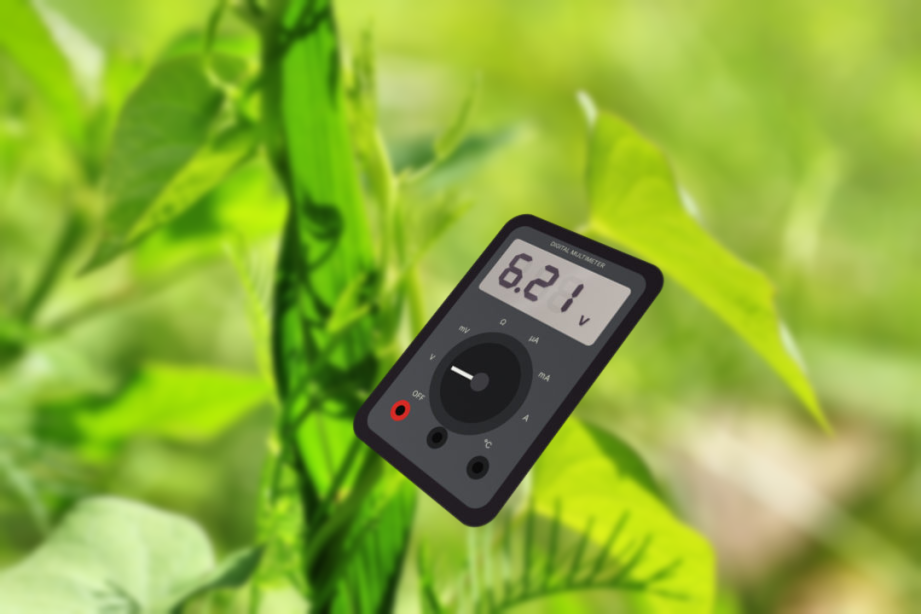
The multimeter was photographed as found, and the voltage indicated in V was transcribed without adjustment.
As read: 6.21 V
